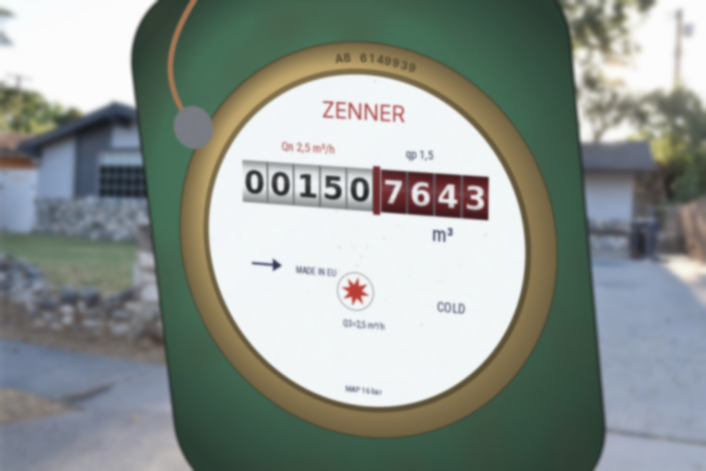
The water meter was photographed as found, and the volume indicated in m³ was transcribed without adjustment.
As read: 150.7643 m³
